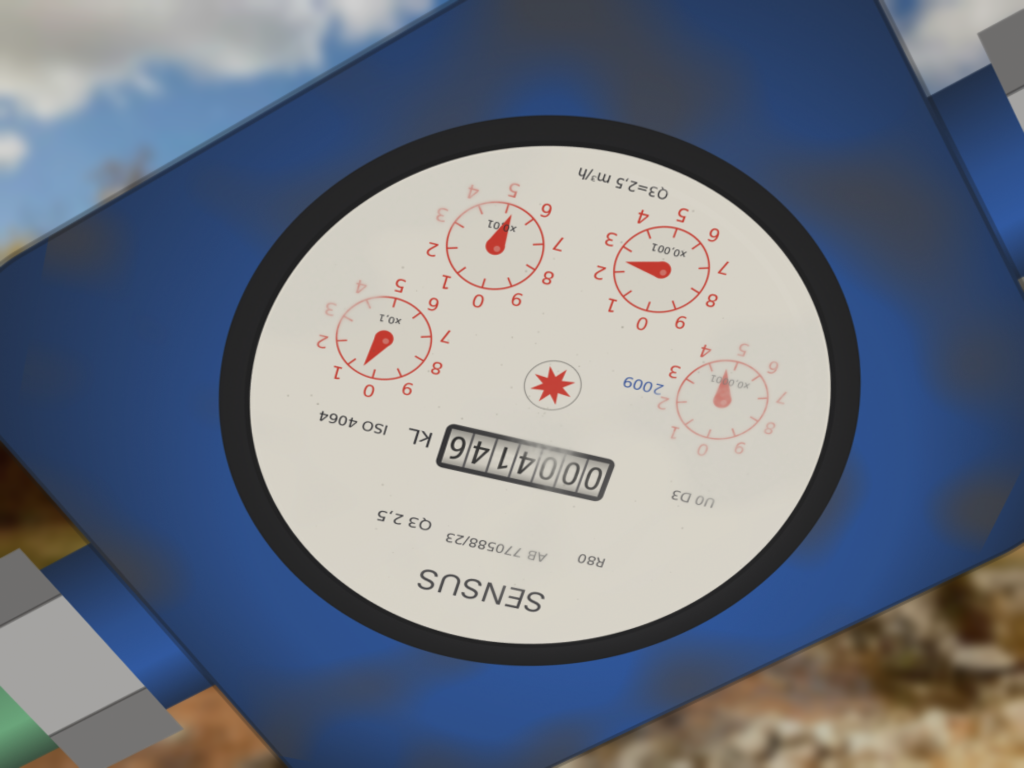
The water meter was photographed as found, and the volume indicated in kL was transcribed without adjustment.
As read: 4146.0524 kL
